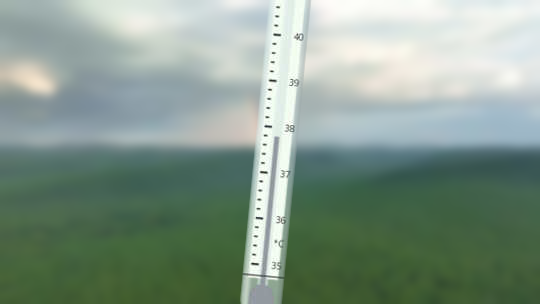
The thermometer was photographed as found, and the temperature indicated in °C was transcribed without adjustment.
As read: 37.8 °C
